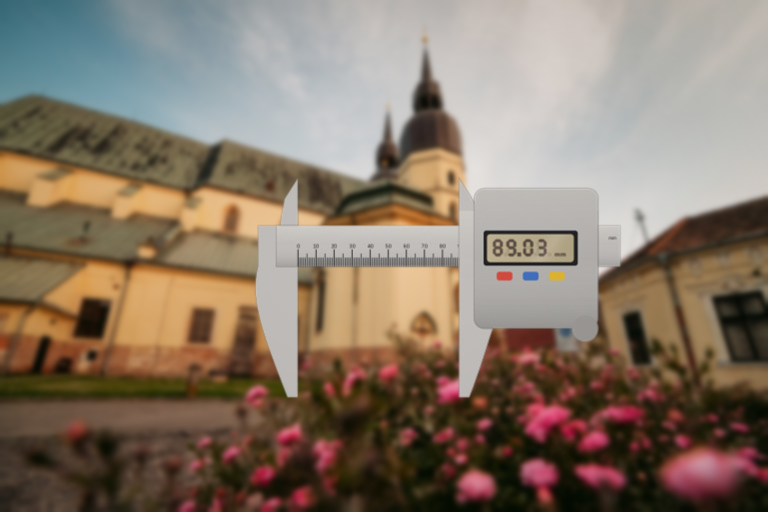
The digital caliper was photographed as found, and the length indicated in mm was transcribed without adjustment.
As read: 89.03 mm
